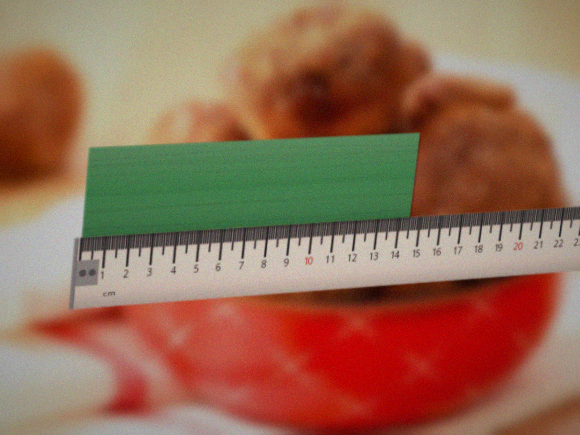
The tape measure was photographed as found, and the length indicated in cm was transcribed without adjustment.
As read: 14.5 cm
